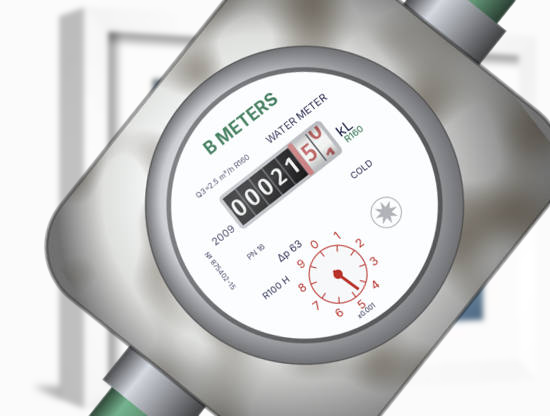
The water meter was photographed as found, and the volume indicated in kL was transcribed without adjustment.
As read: 21.504 kL
